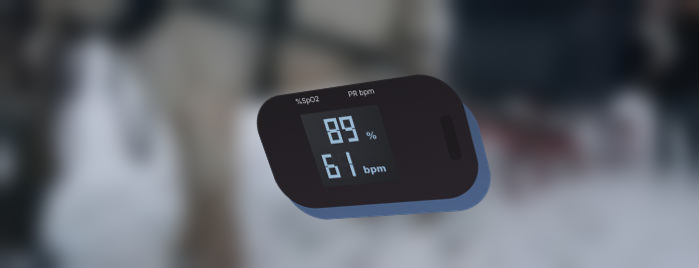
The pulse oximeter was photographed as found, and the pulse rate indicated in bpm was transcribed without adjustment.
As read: 61 bpm
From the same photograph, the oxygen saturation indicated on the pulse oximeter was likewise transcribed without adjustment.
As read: 89 %
